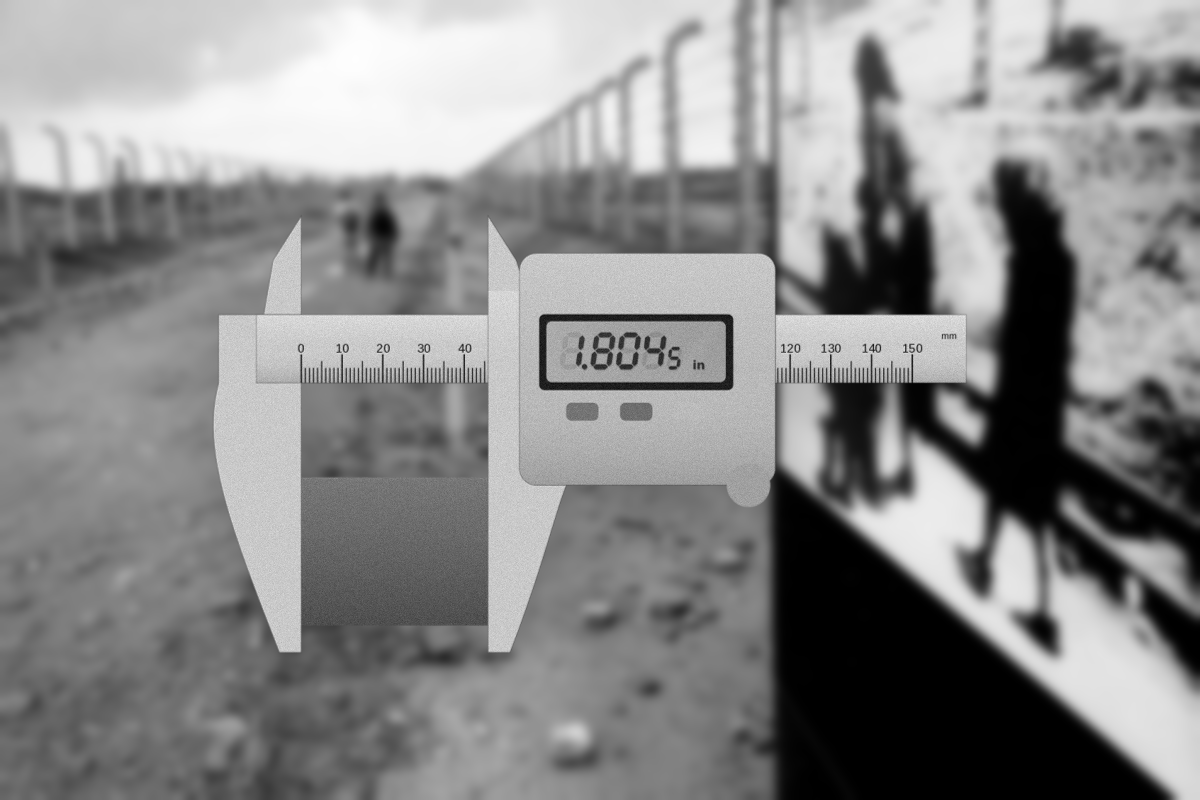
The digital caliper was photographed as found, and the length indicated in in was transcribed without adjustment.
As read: 1.8045 in
